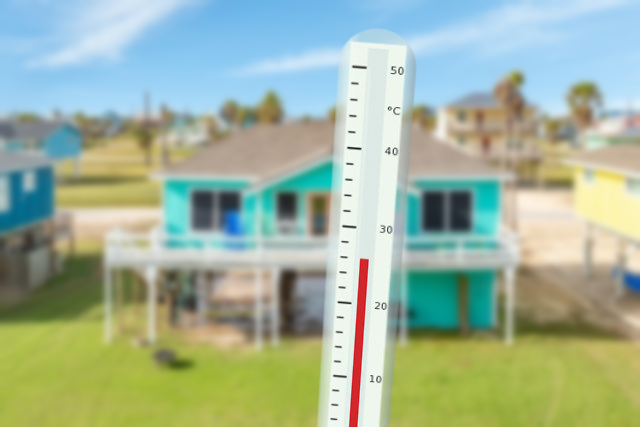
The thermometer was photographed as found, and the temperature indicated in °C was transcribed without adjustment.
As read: 26 °C
